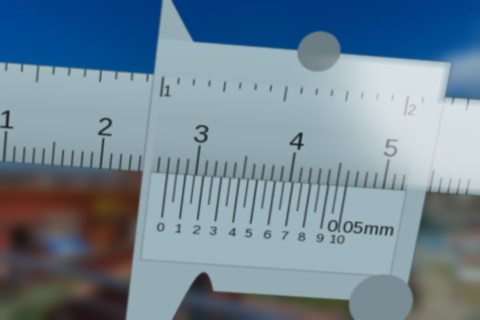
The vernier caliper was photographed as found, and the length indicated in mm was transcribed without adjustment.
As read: 27.0 mm
